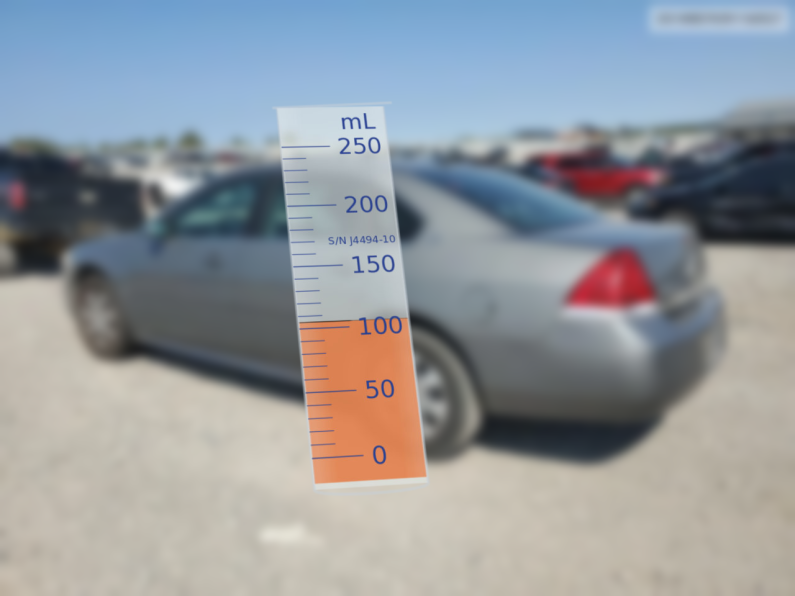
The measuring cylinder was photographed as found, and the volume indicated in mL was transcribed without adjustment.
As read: 105 mL
